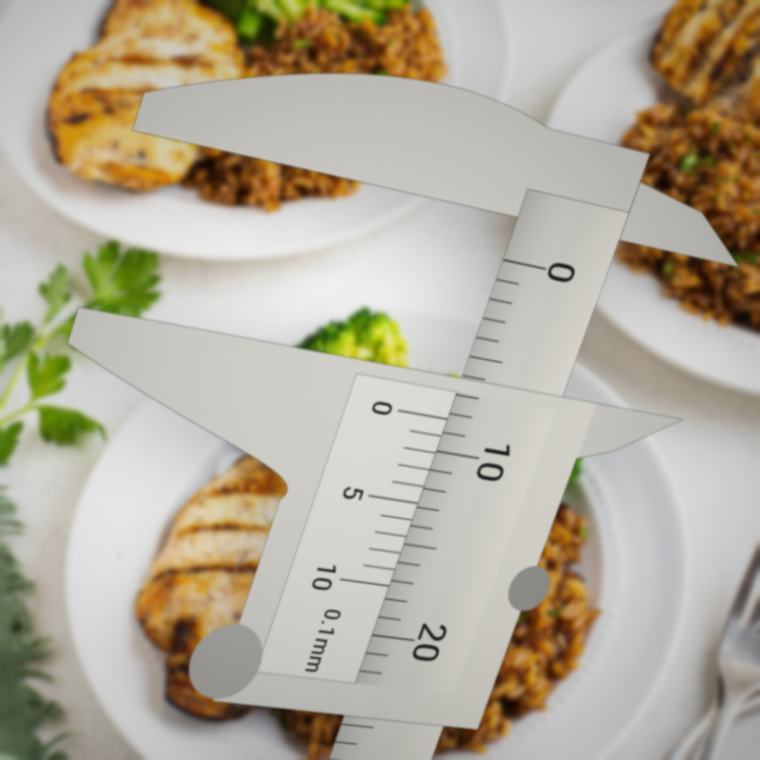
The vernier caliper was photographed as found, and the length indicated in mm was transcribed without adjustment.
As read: 8.3 mm
